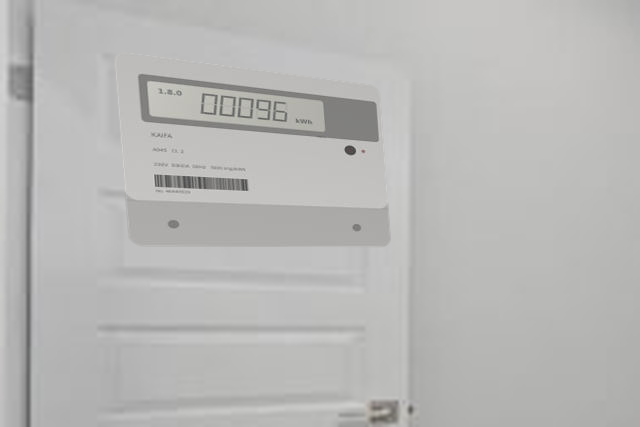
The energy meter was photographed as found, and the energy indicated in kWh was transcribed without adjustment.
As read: 96 kWh
